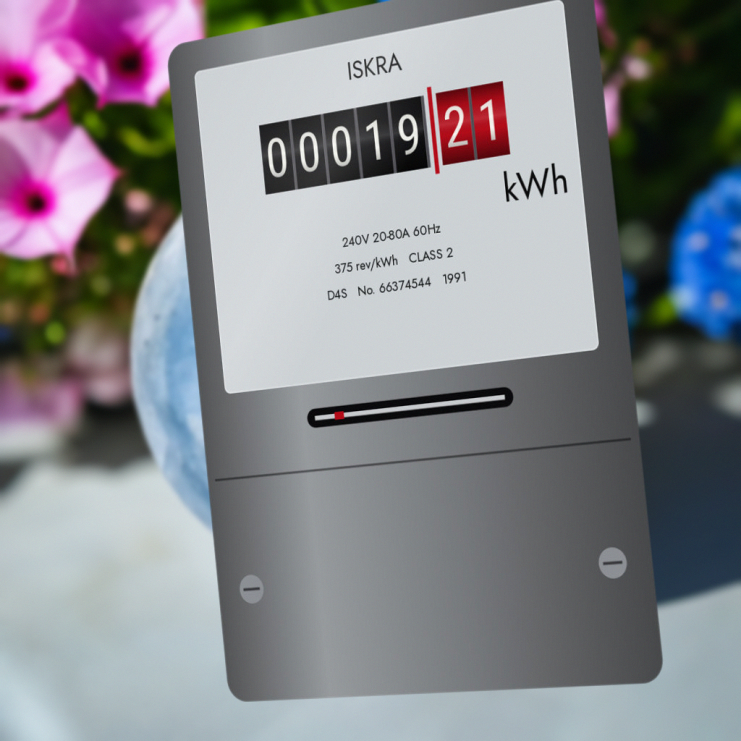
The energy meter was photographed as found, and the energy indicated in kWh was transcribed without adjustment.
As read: 19.21 kWh
